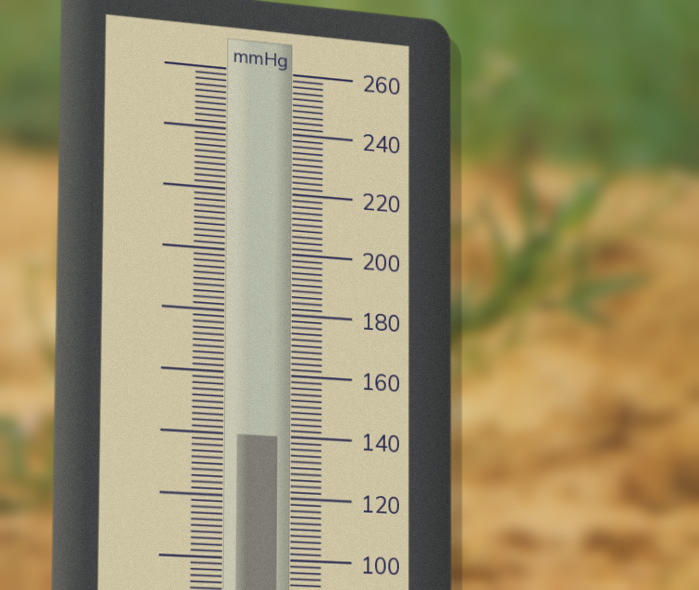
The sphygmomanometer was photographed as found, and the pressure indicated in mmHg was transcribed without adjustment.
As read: 140 mmHg
